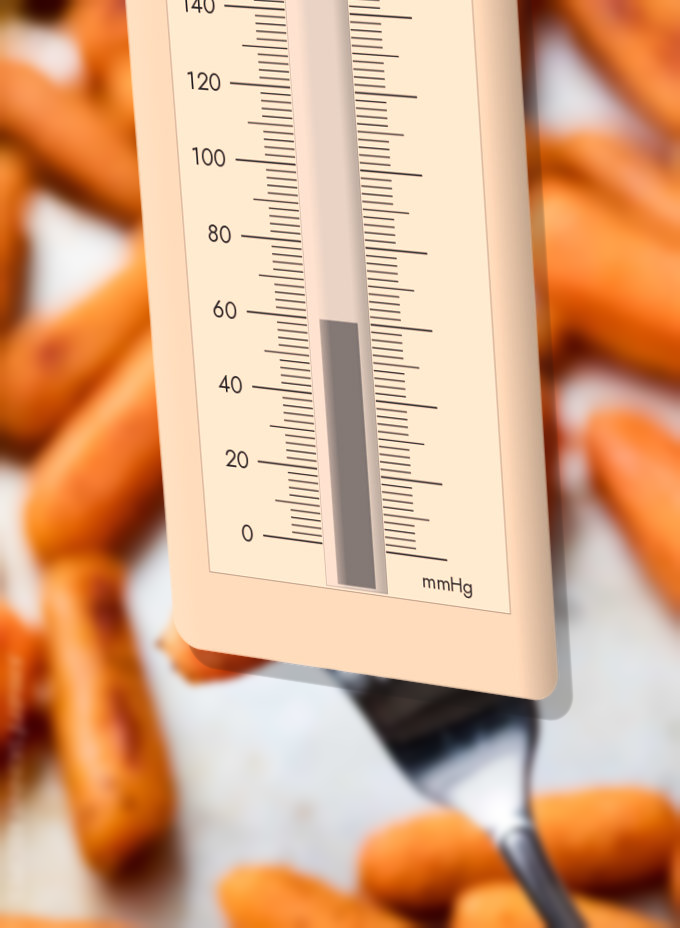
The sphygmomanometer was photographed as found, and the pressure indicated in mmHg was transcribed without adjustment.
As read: 60 mmHg
